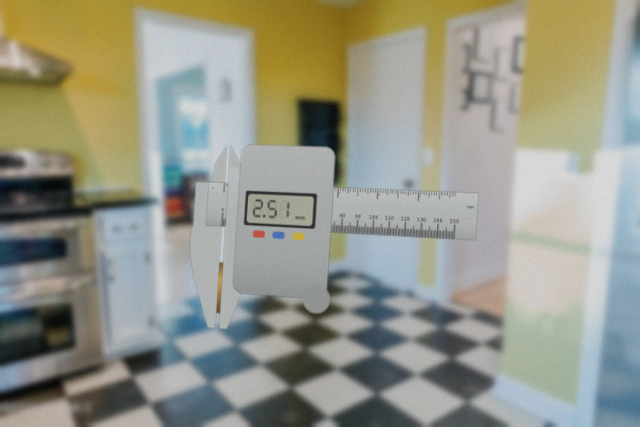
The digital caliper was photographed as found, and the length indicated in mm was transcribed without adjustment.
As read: 2.51 mm
